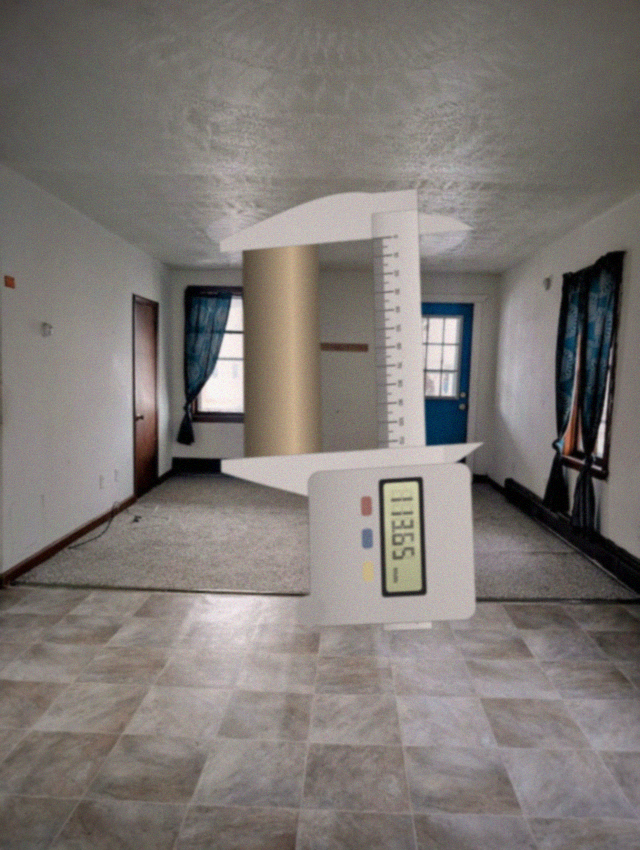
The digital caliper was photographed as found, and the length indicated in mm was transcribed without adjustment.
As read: 113.65 mm
